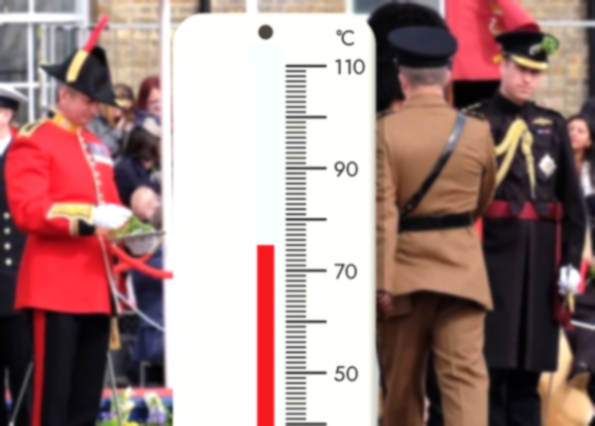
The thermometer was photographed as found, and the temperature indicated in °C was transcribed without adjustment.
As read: 75 °C
